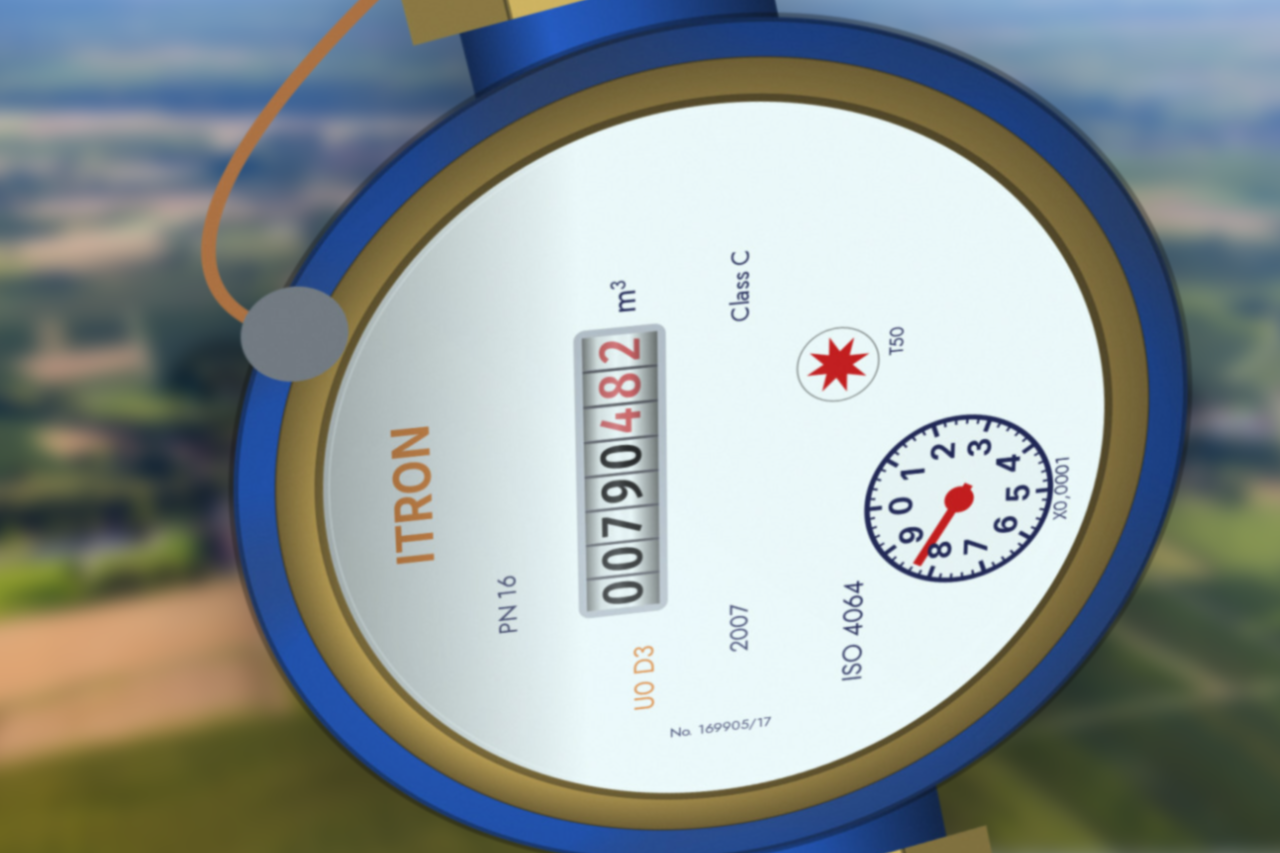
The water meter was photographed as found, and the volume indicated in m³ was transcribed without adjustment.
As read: 790.4828 m³
